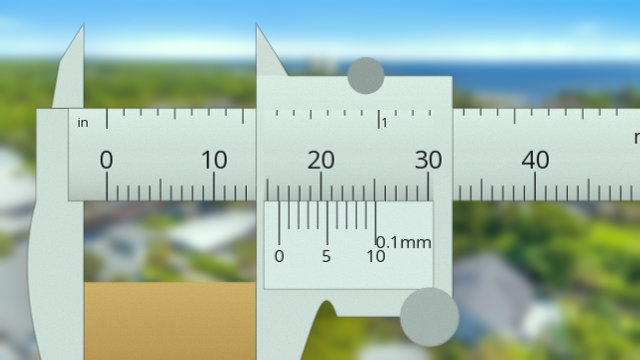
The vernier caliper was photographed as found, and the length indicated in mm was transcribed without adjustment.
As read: 16.1 mm
